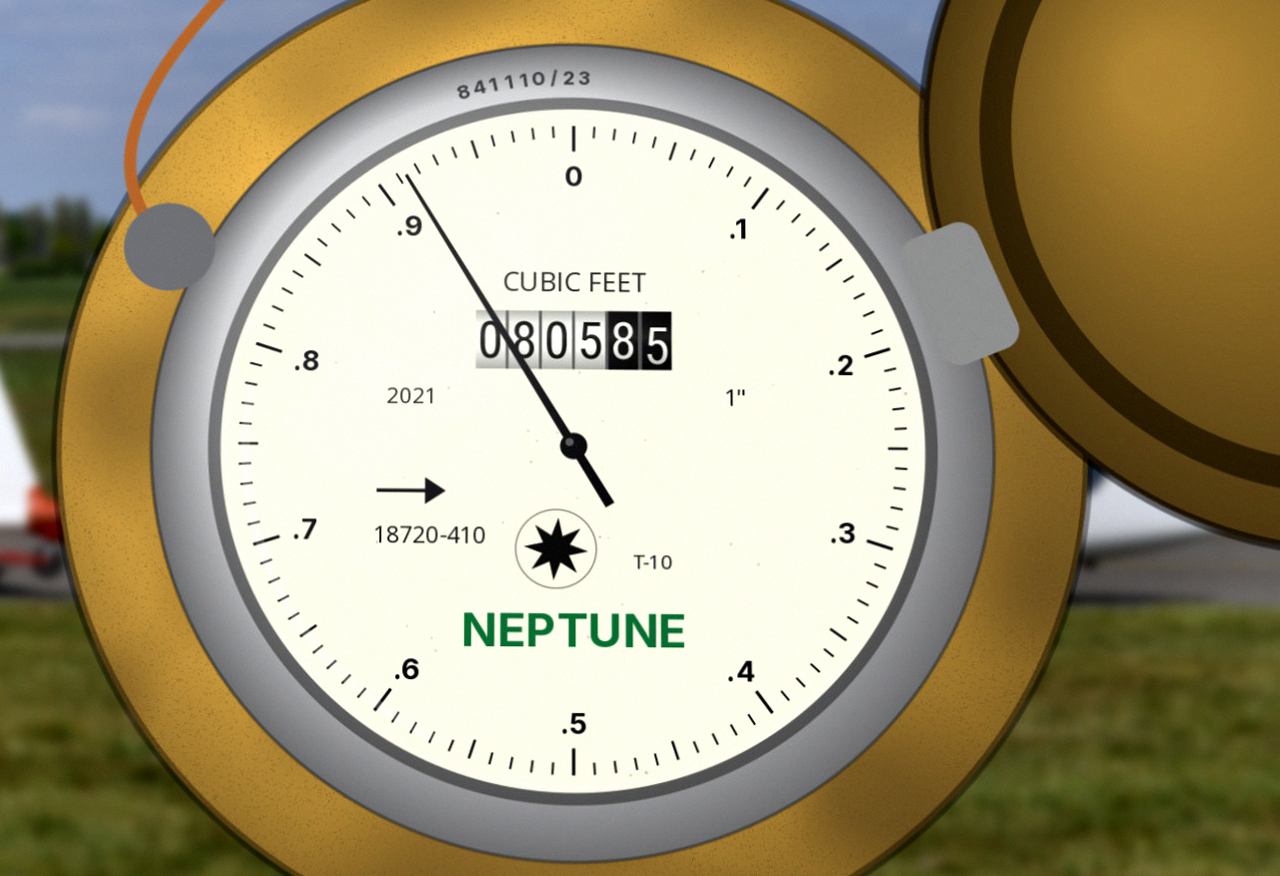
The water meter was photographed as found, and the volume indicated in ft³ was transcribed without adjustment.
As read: 80584.91 ft³
